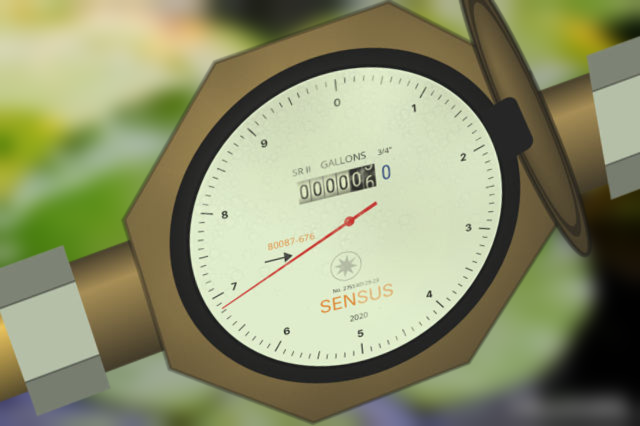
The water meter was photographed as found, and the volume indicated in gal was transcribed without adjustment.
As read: 56.8 gal
